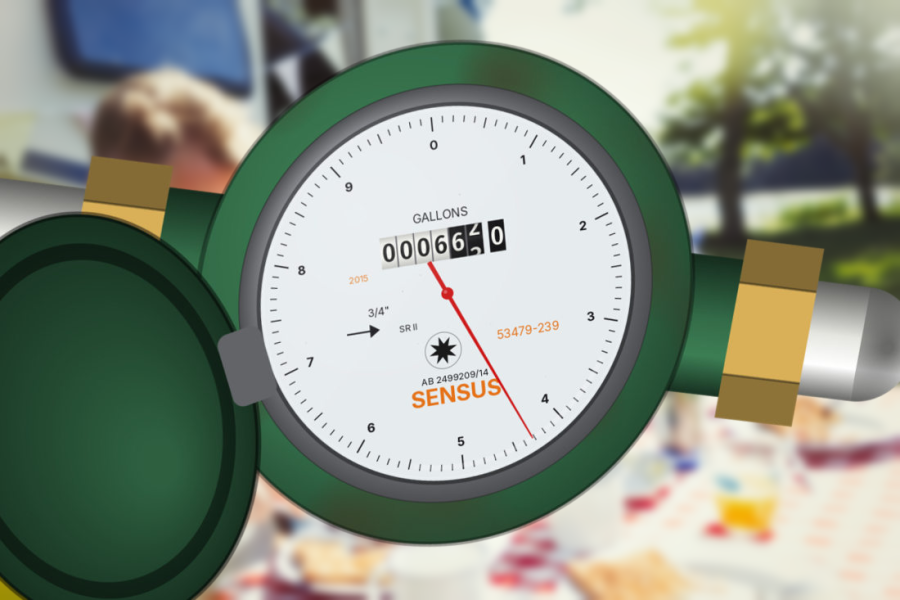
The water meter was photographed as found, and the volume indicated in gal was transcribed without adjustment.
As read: 6624.3 gal
